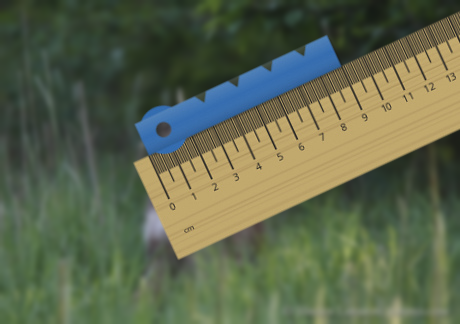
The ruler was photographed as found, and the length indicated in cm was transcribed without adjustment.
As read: 9 cm
